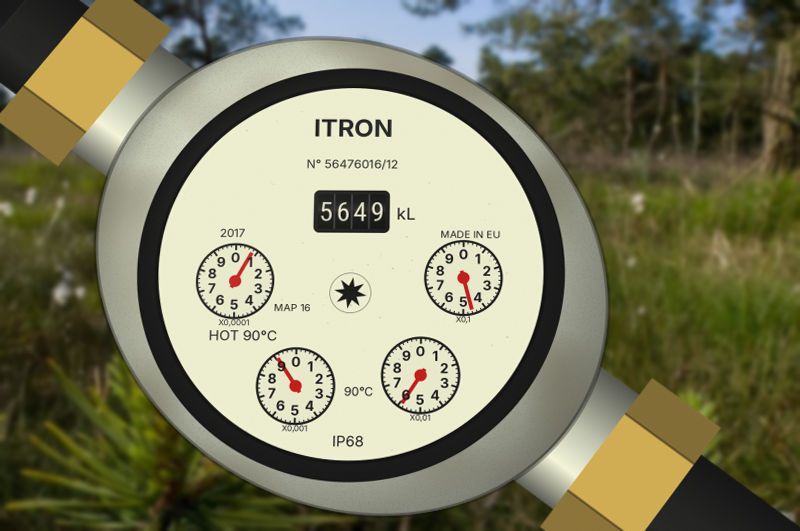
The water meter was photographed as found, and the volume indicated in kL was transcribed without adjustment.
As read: 5649.4590 kL
